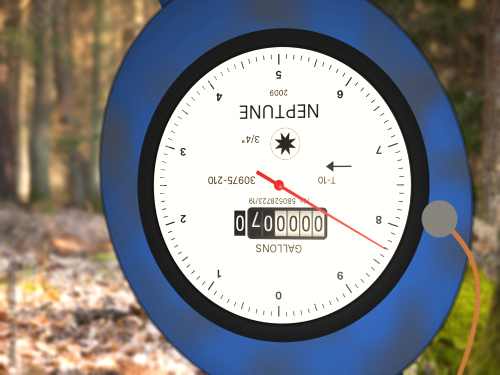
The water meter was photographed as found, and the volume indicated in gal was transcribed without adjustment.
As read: 68.3 gal
